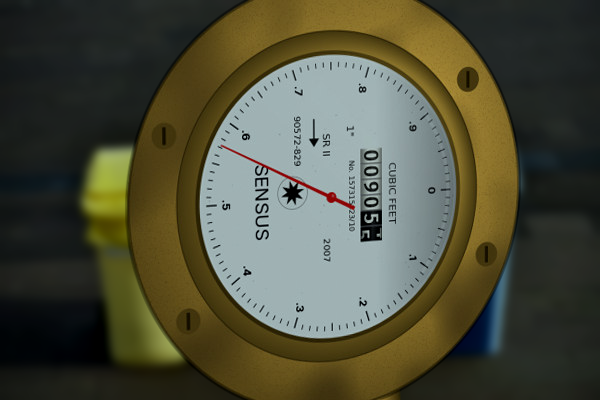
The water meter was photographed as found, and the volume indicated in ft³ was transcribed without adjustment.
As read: 9054.57 ft³
